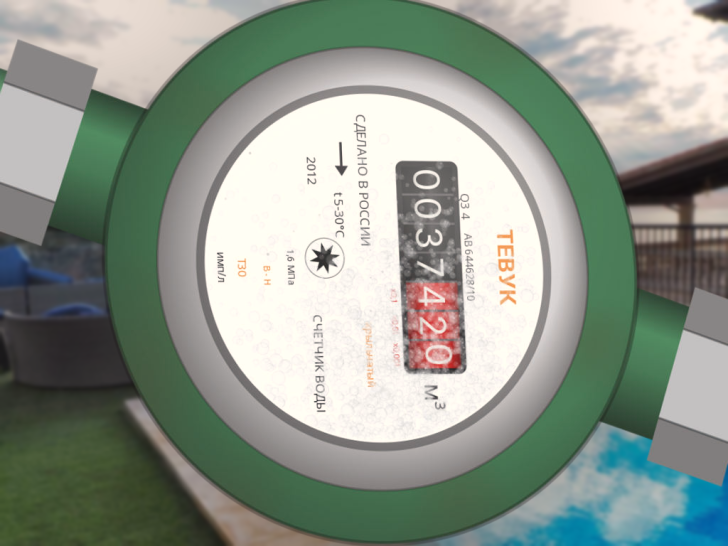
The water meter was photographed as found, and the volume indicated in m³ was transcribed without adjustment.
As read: 37.420 m³
